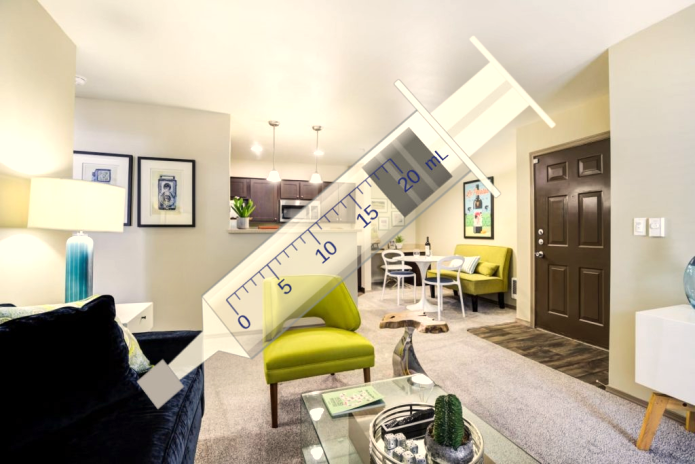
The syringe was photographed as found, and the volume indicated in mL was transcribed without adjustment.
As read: 17.5 mL
